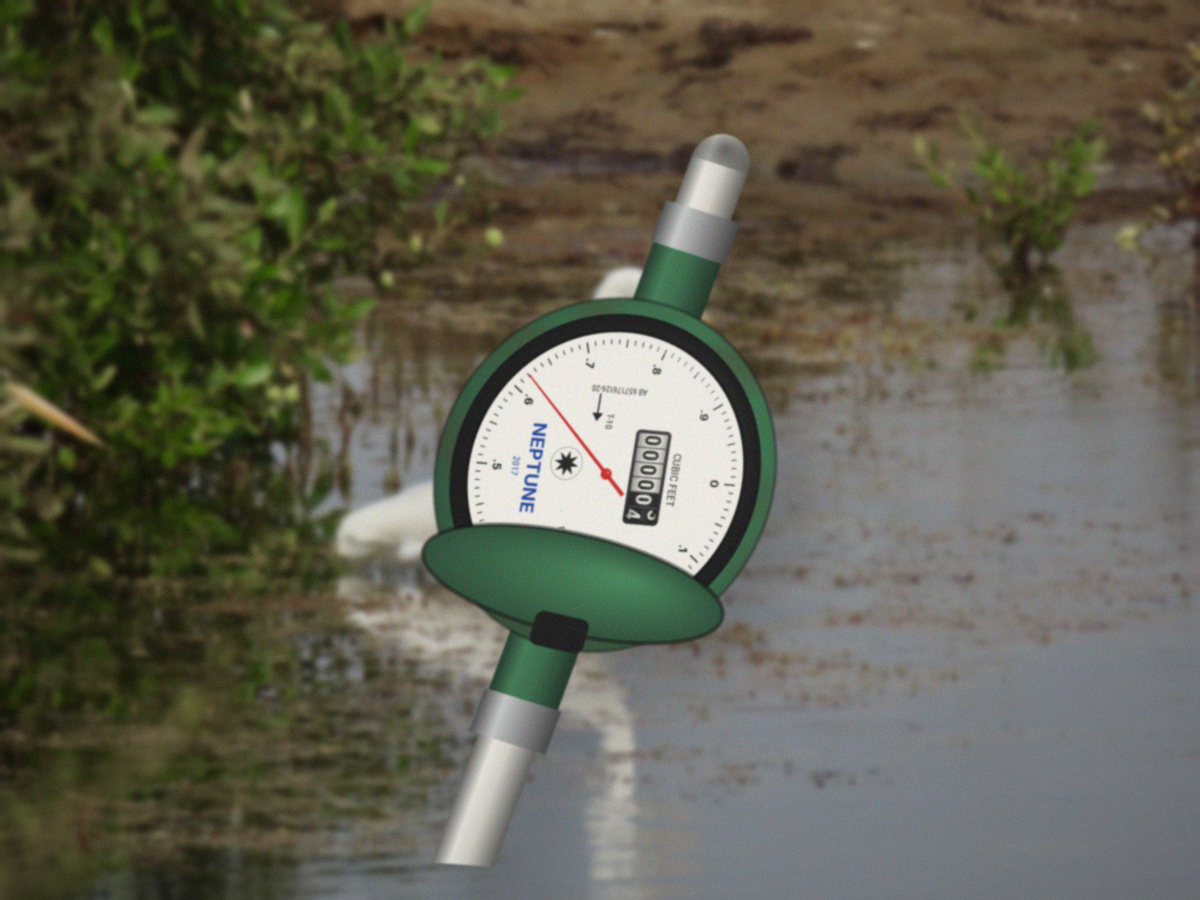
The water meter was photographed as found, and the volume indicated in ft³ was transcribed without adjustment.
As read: 3.62 ft³
